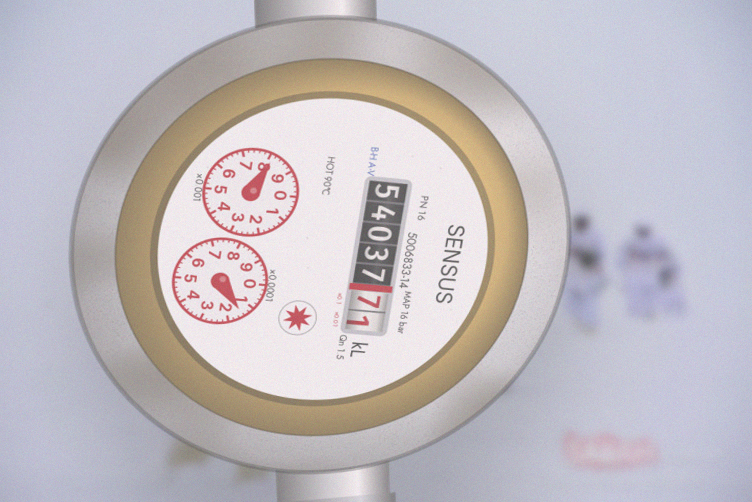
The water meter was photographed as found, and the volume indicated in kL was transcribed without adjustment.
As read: 54037.7081 kL
